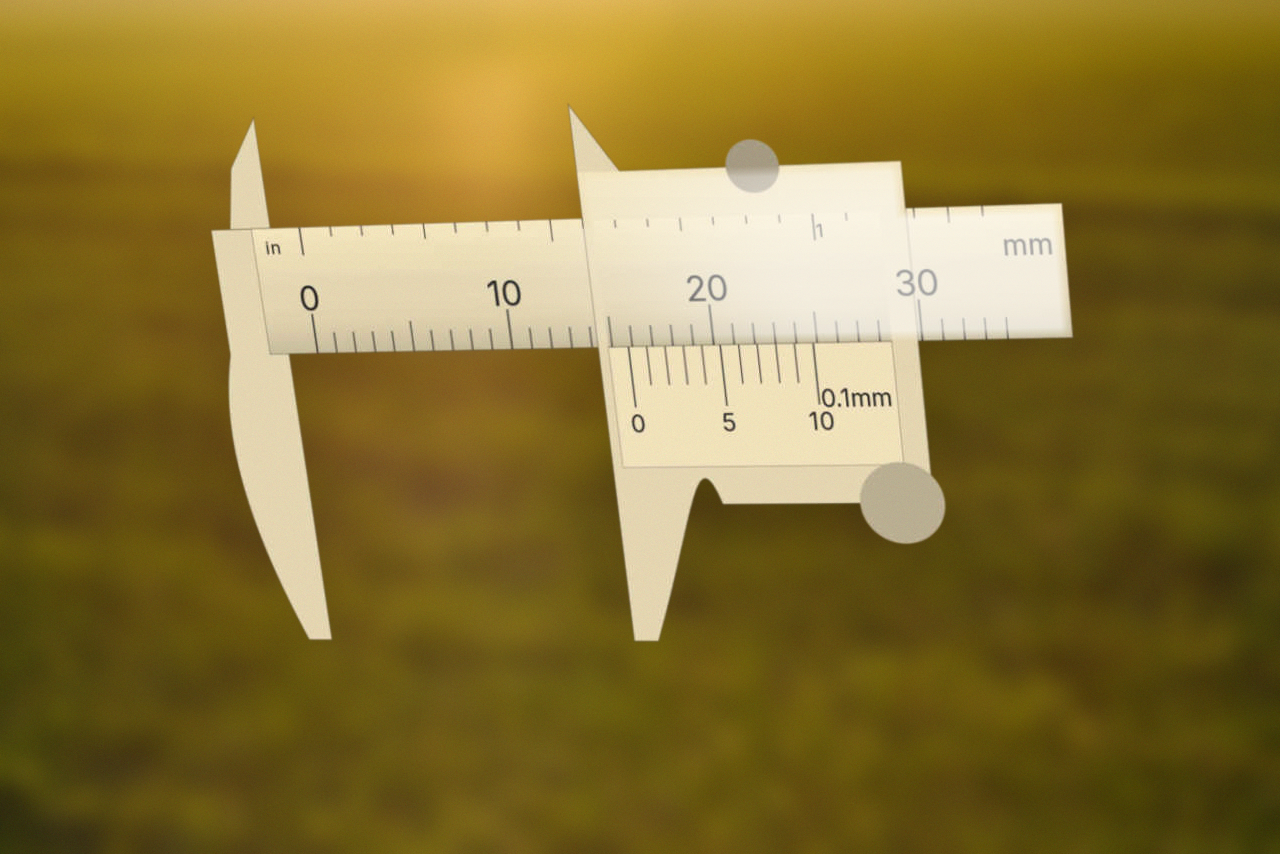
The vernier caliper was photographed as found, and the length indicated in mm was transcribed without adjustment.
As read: 15.8 mm
